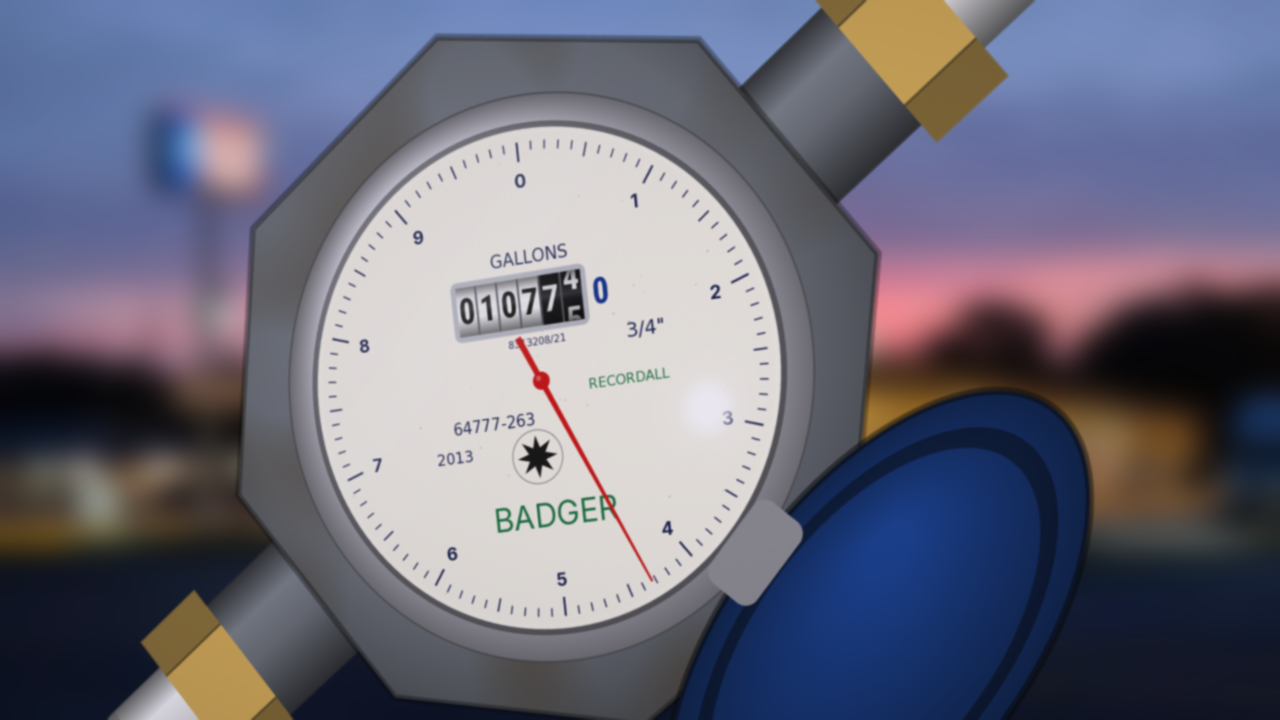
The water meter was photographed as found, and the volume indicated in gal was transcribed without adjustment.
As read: 107744.3 gal
